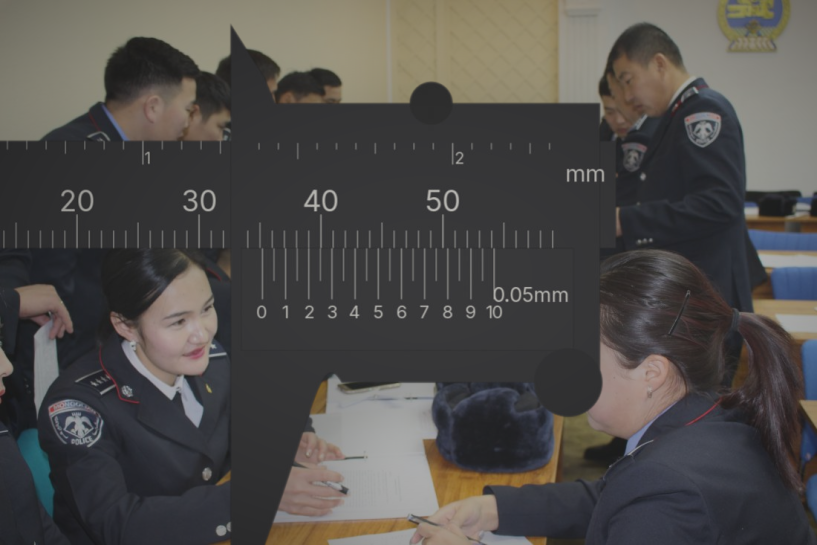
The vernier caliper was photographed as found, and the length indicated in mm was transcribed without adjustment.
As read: 35.2 mm
